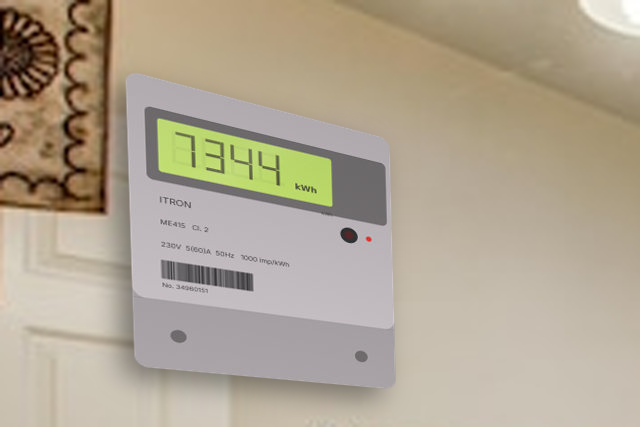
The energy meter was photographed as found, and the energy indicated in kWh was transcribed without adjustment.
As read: 7344 kWh
